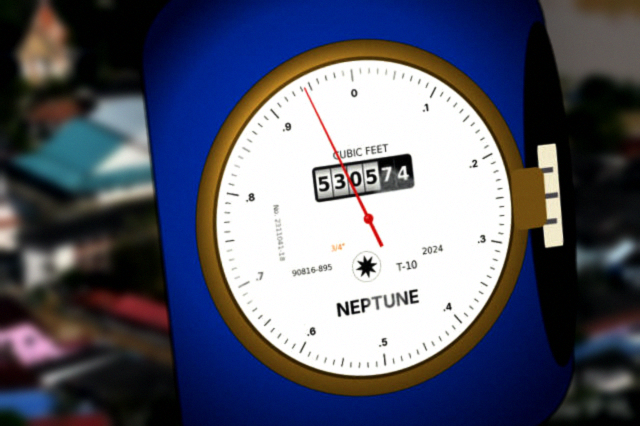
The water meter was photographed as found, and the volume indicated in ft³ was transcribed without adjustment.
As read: 530573.94 ft³
